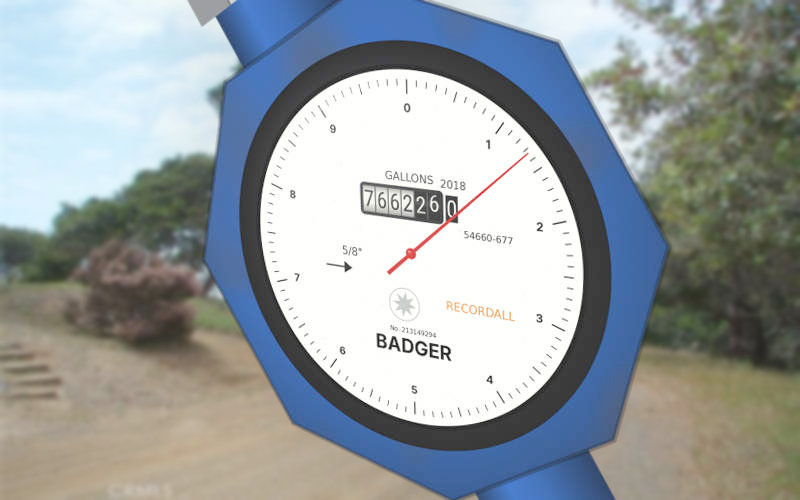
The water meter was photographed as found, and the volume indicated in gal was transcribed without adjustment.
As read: 7662261.3 gal
